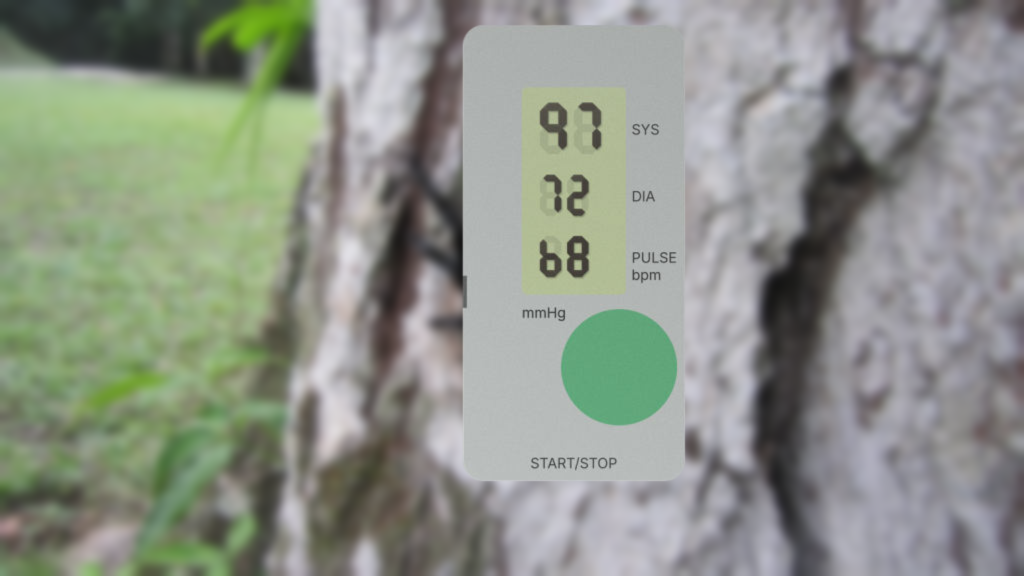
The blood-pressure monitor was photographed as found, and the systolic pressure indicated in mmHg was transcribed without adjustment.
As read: 97 mmHg
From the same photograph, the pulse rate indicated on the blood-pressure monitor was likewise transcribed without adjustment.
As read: 68 bpm
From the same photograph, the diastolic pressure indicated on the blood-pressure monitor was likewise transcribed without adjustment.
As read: 72 mmHg
